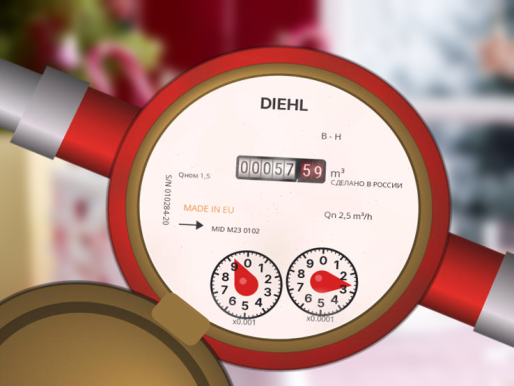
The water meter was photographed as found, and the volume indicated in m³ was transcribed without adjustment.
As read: 57.5892 m³
